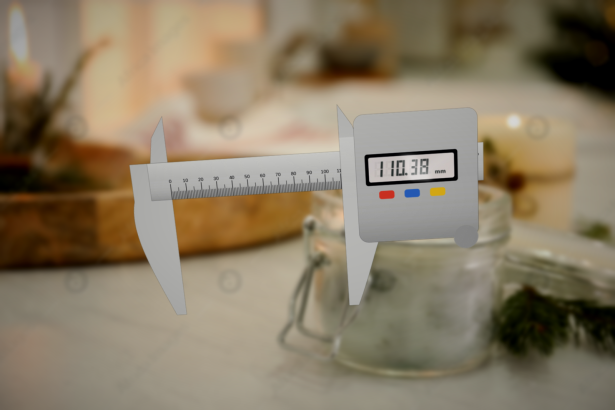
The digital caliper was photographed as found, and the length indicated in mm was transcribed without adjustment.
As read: 110.38 mm
